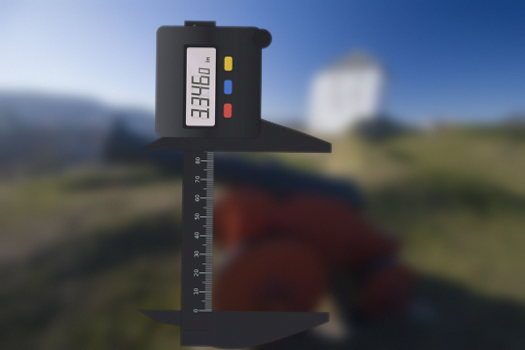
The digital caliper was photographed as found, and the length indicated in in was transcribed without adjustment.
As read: 3.3460 in
